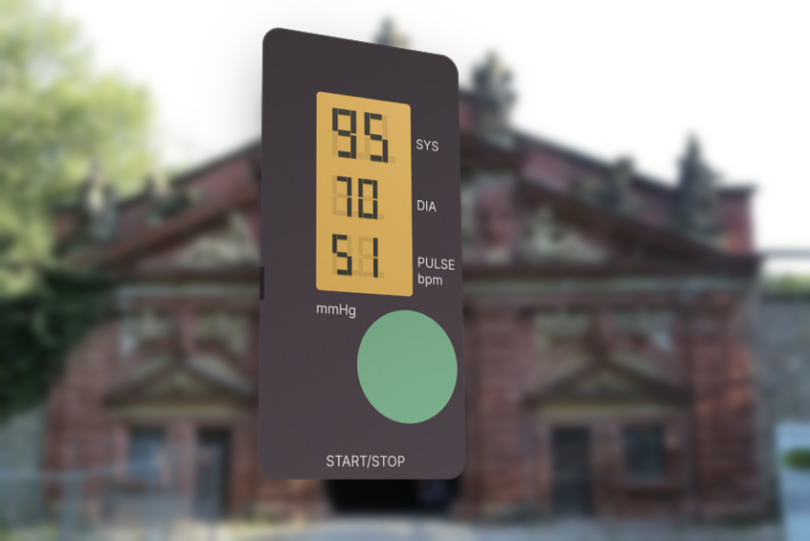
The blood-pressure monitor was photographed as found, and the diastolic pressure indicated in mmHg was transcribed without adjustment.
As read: 70 mmHg
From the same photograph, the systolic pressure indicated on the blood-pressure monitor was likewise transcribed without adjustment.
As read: 95 mmHg
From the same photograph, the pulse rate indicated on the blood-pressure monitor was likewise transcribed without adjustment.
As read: 51 bpm
